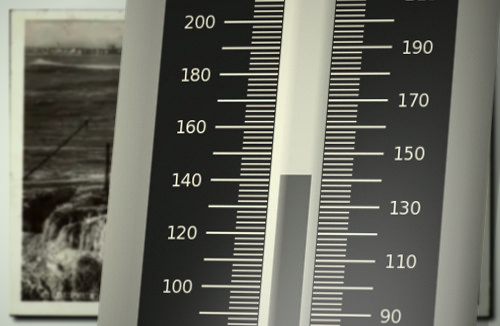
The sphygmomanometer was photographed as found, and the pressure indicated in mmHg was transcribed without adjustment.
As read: 142 mmHg
